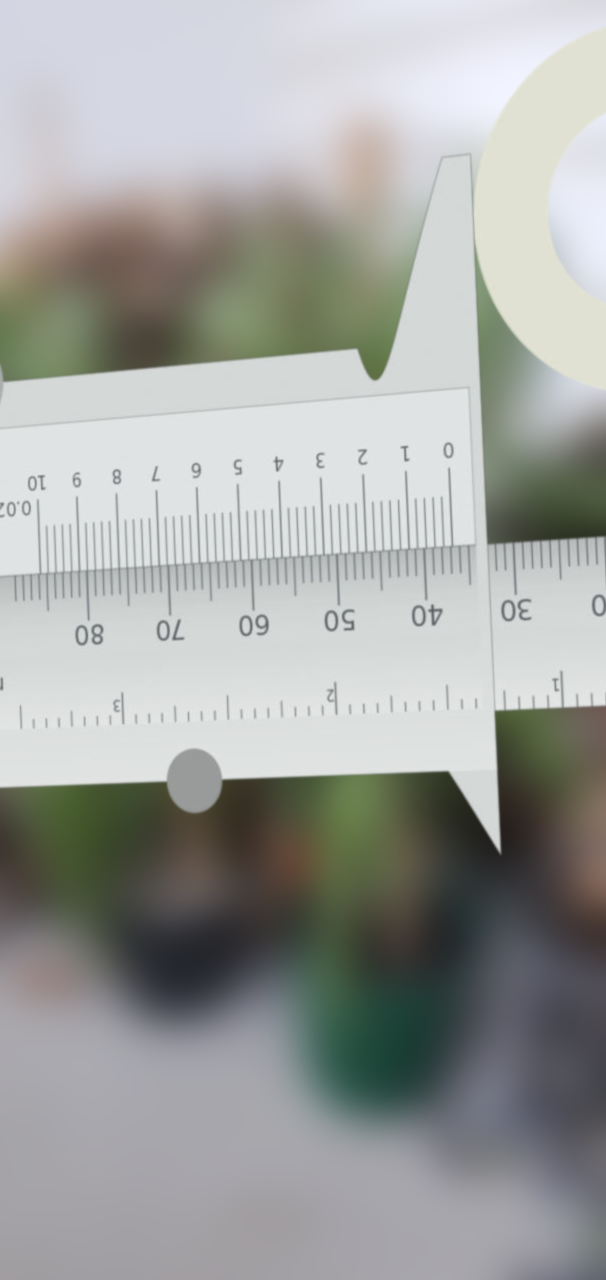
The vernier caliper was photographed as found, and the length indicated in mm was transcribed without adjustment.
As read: 36.8 mm
